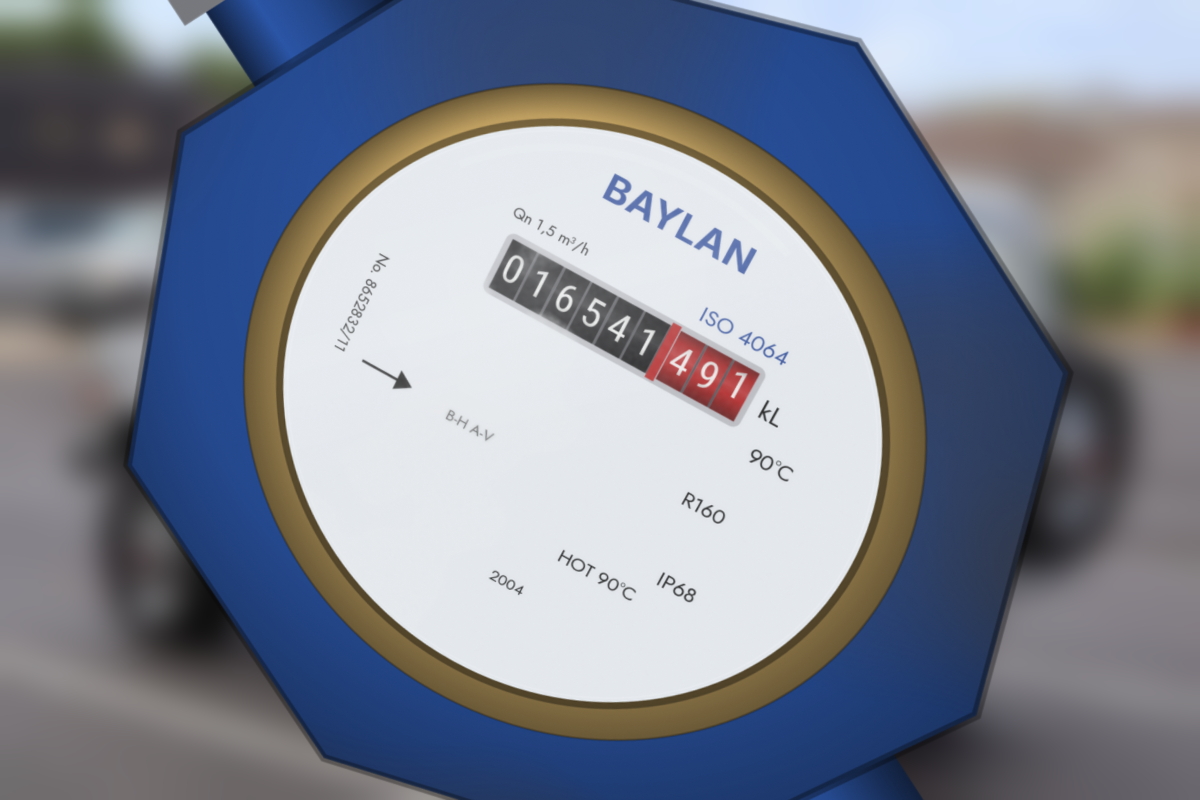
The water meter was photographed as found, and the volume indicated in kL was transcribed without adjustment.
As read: 16541.491 kL
